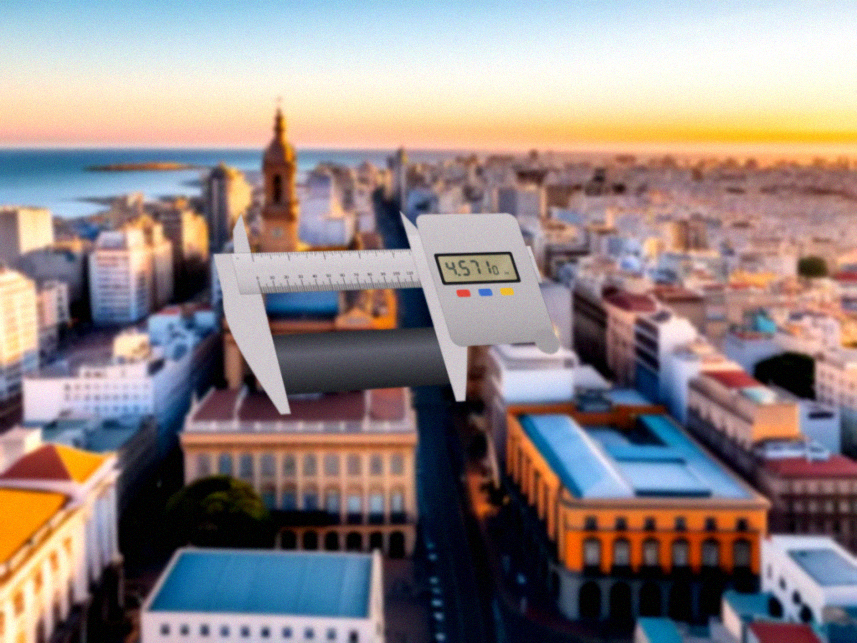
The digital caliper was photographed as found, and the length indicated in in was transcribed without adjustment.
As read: 4.5710 in
